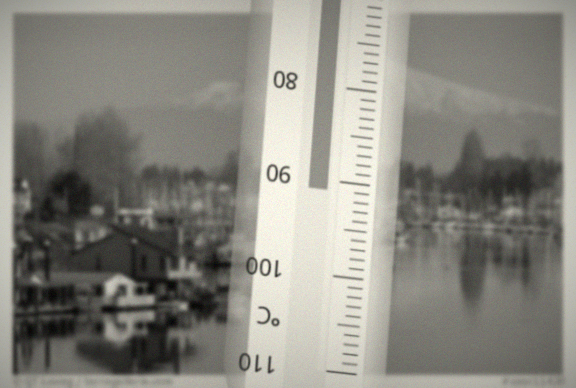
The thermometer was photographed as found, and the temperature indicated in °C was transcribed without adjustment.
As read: 91 °C
